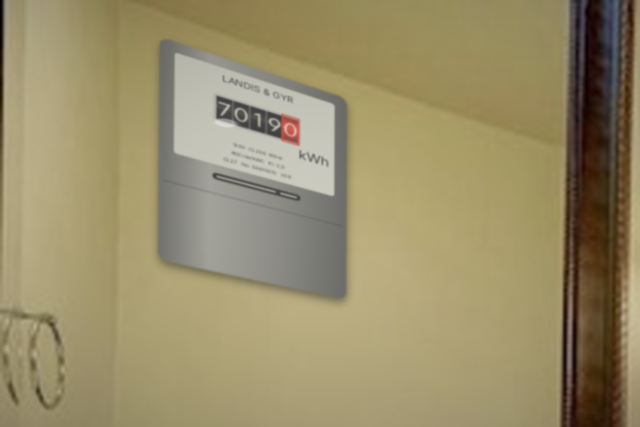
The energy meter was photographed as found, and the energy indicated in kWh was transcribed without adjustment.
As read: 7019.0 kWh
